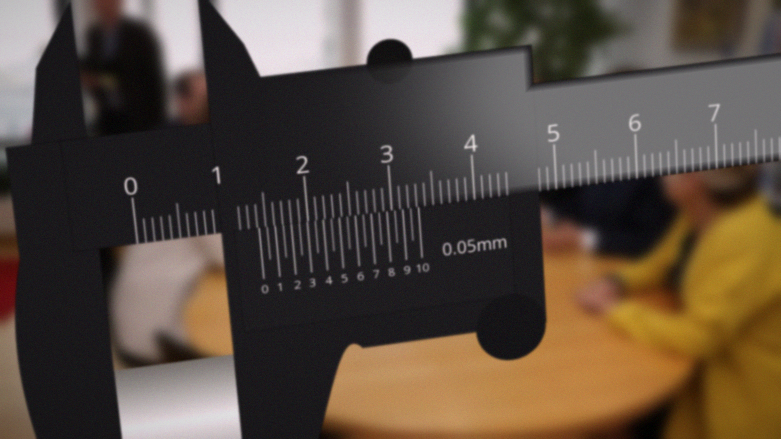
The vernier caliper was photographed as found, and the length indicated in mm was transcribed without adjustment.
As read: 14.2 mm
